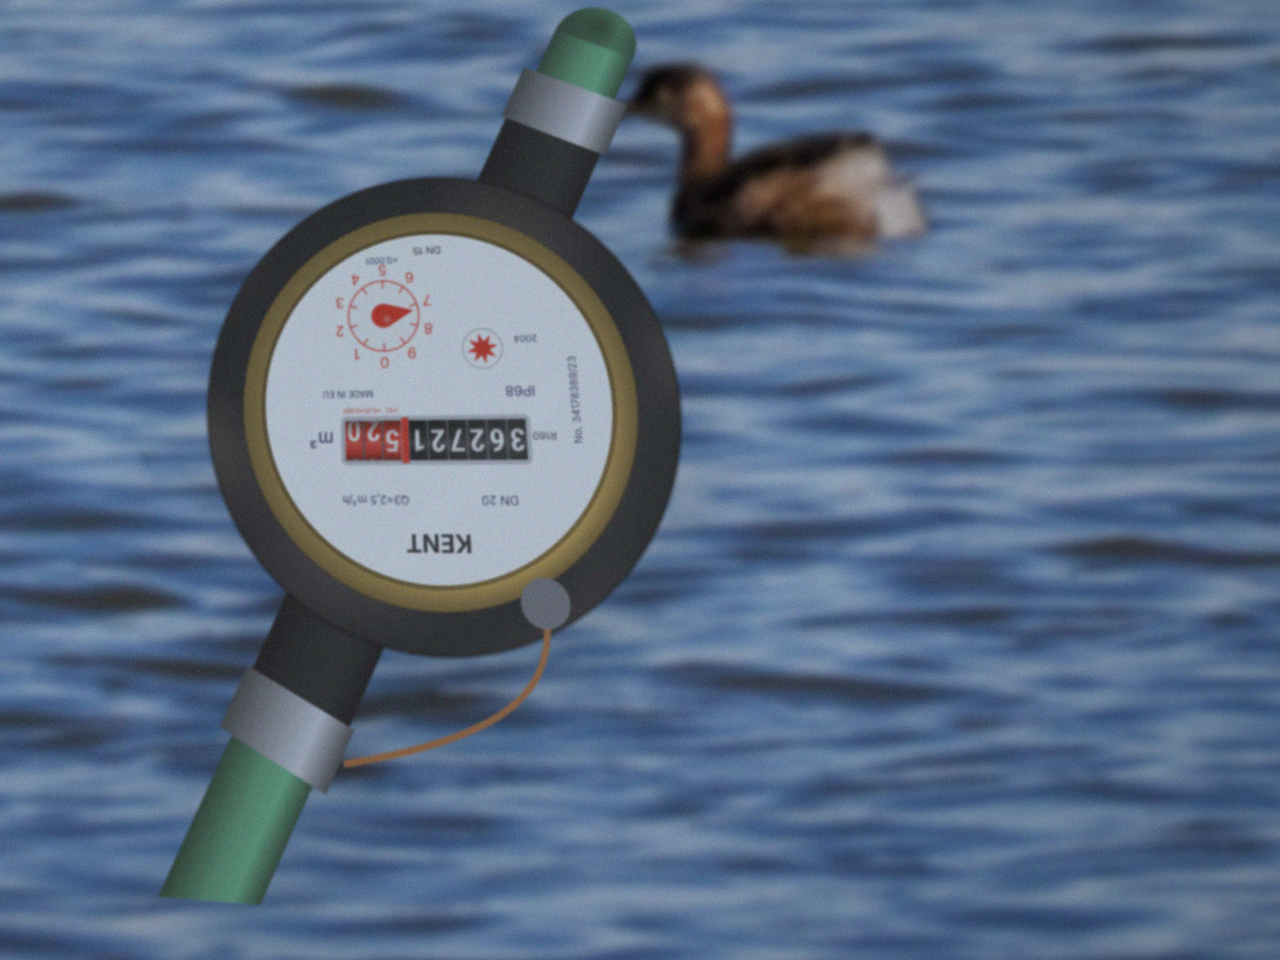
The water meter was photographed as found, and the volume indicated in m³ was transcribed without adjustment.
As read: 362721.5197 m³
